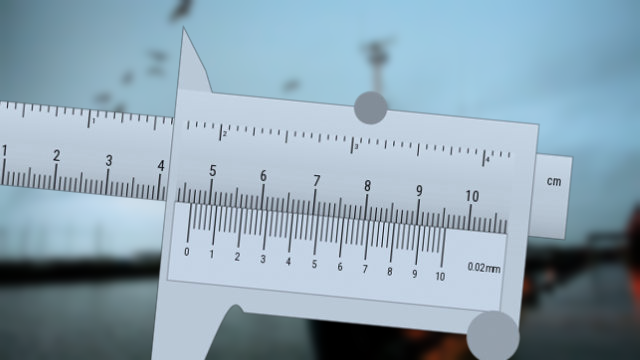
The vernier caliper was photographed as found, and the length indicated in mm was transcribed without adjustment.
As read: 46.5 mm
